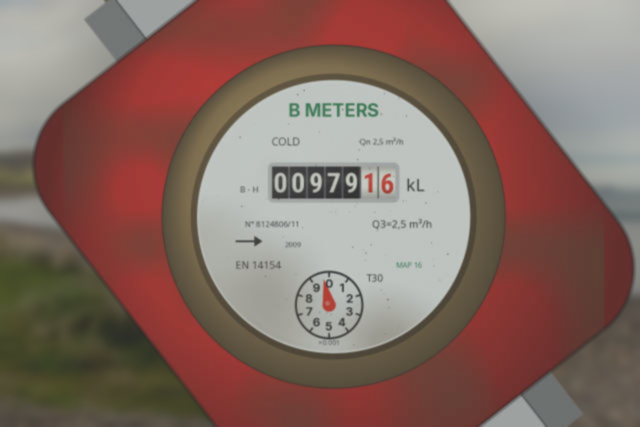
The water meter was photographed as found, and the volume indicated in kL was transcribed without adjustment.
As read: 979.159 kL
